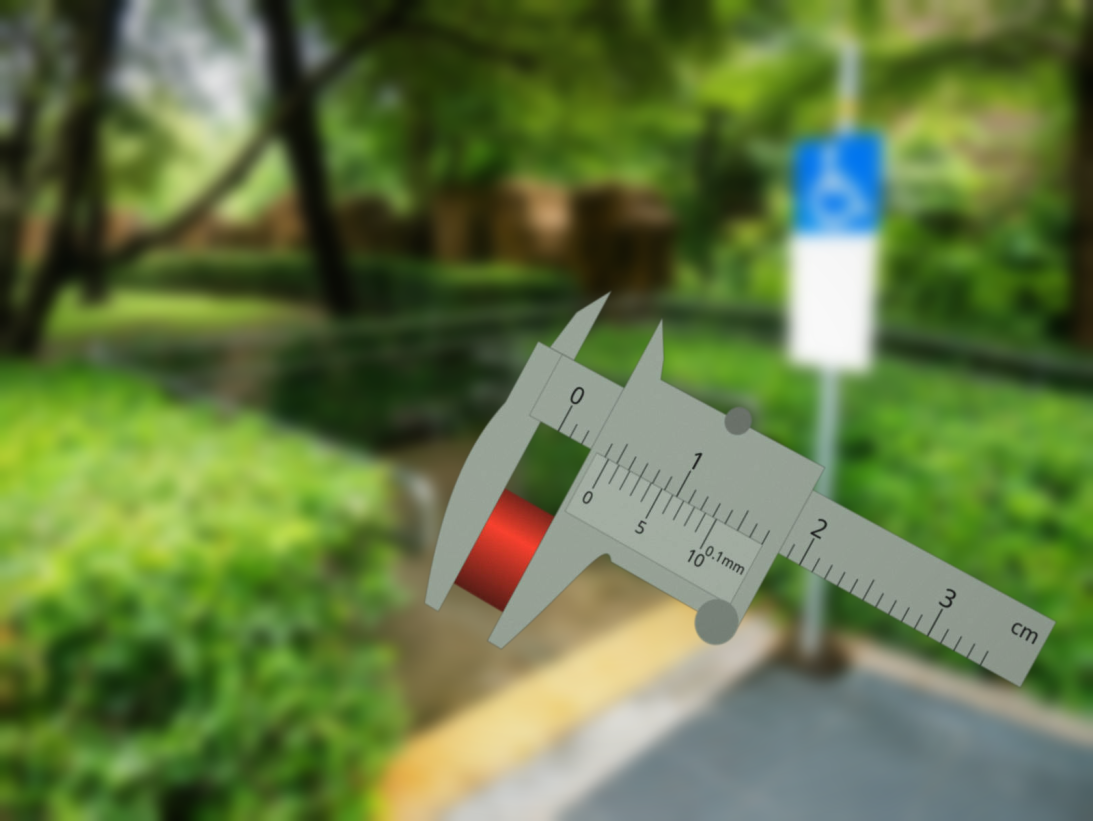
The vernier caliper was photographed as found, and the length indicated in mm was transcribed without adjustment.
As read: 4.3 mm
